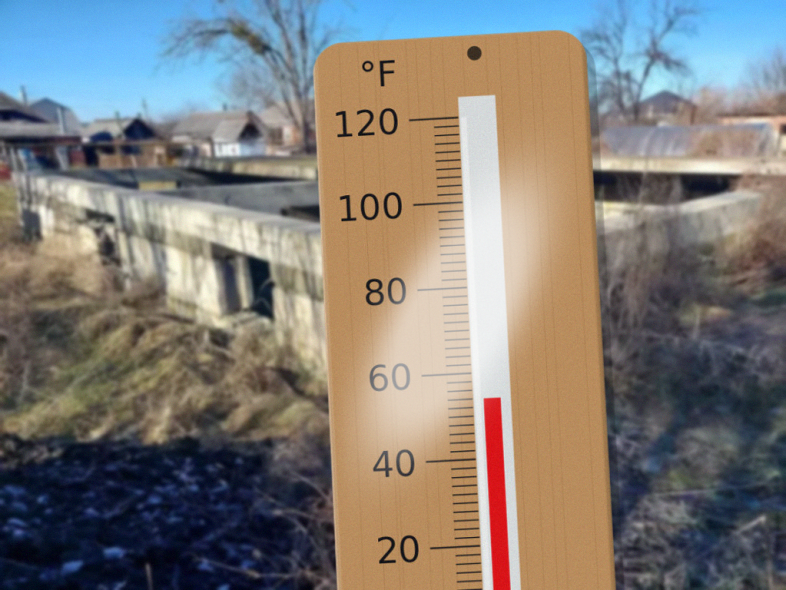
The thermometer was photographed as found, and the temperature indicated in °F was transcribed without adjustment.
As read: 54 °F
